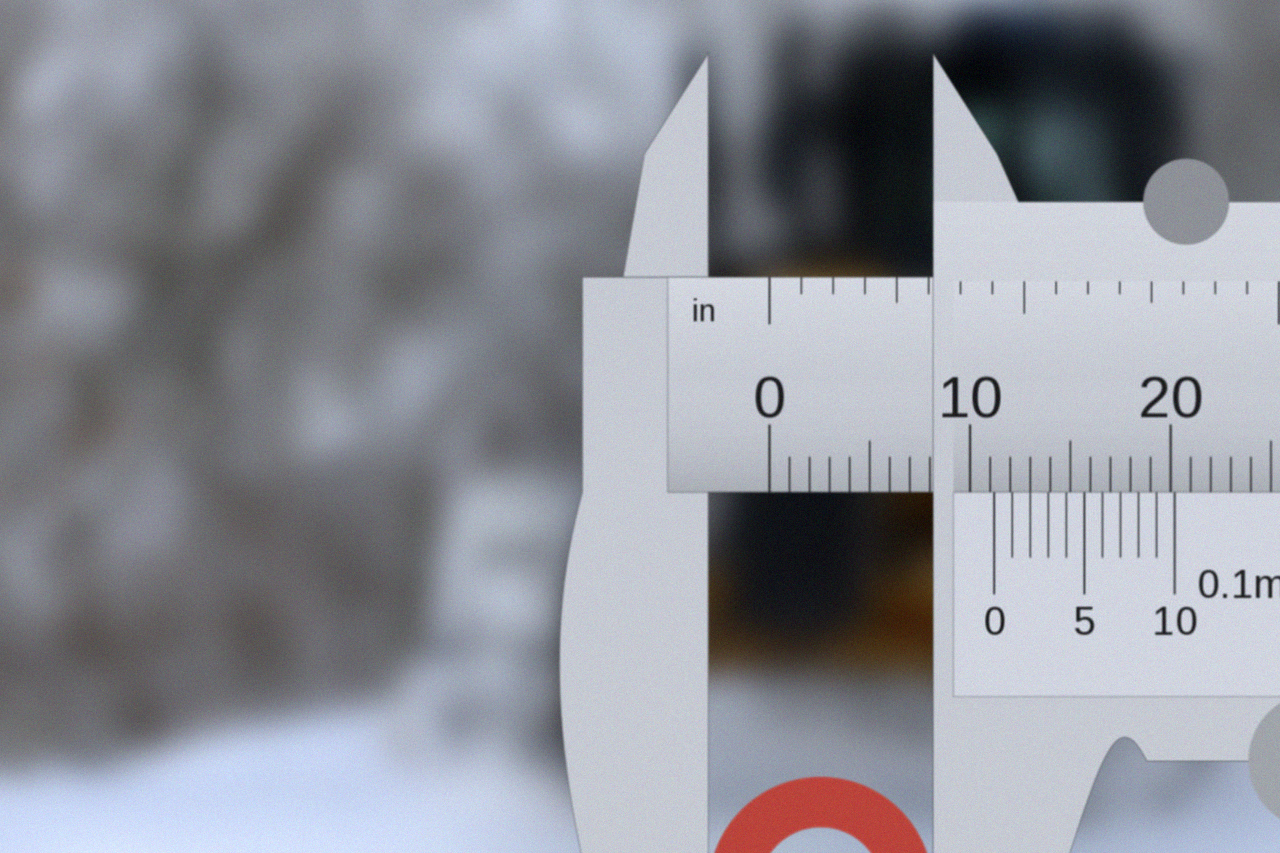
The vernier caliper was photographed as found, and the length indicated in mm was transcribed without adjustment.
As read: 11.2 mm
